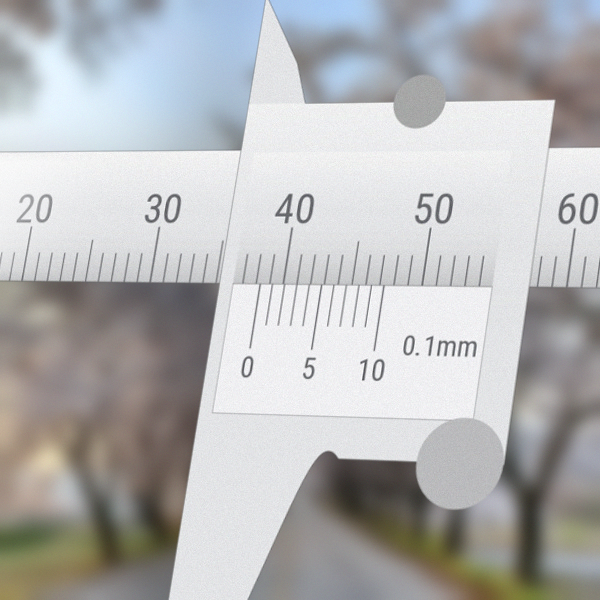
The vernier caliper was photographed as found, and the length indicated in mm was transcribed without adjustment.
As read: 38.3 mm
